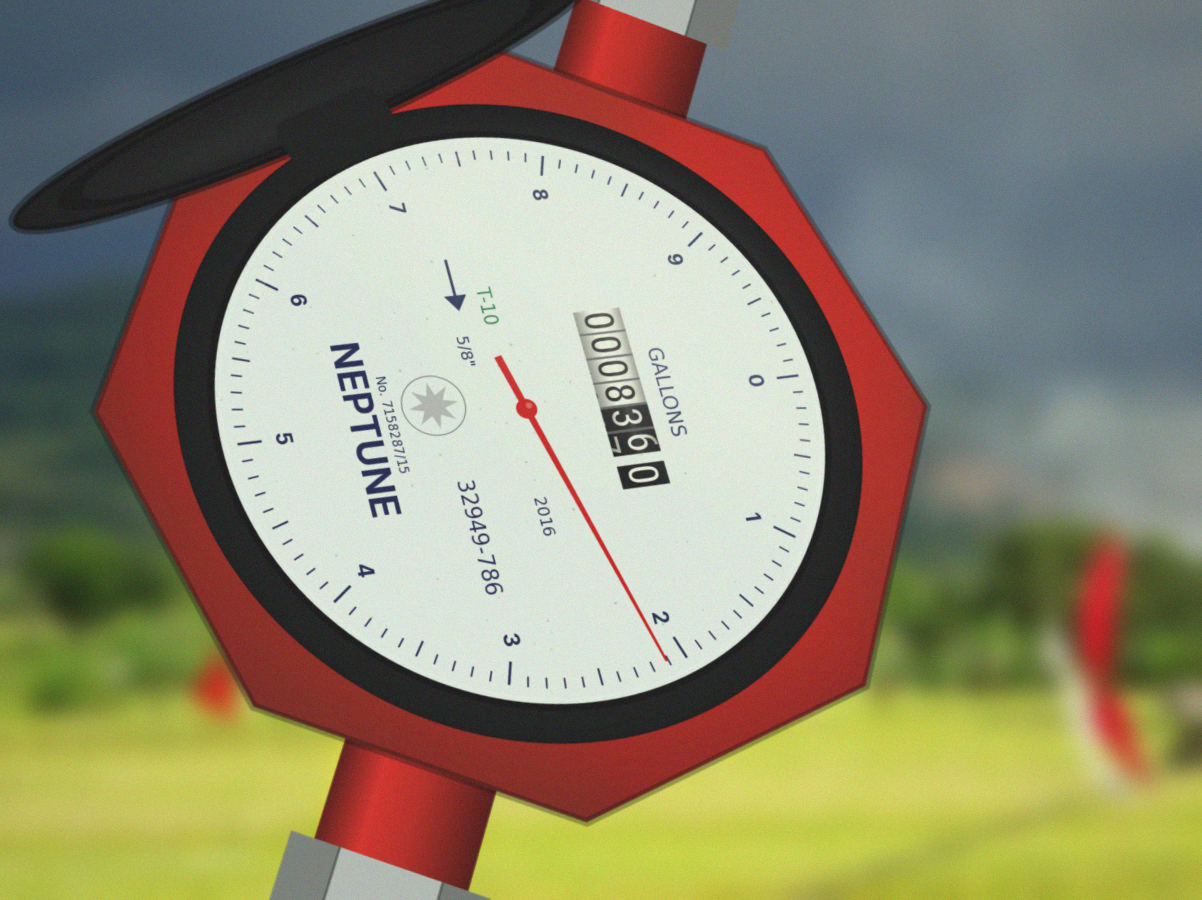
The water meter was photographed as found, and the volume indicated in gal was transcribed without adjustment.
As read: 8362.1 gal
